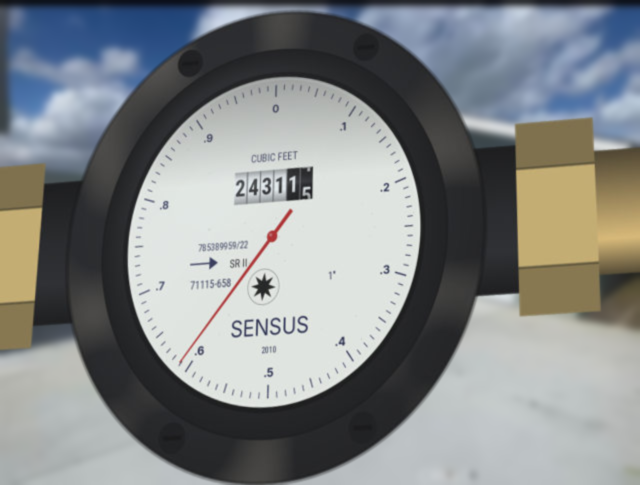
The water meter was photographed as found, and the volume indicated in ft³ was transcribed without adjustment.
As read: 243114.61 ft³
